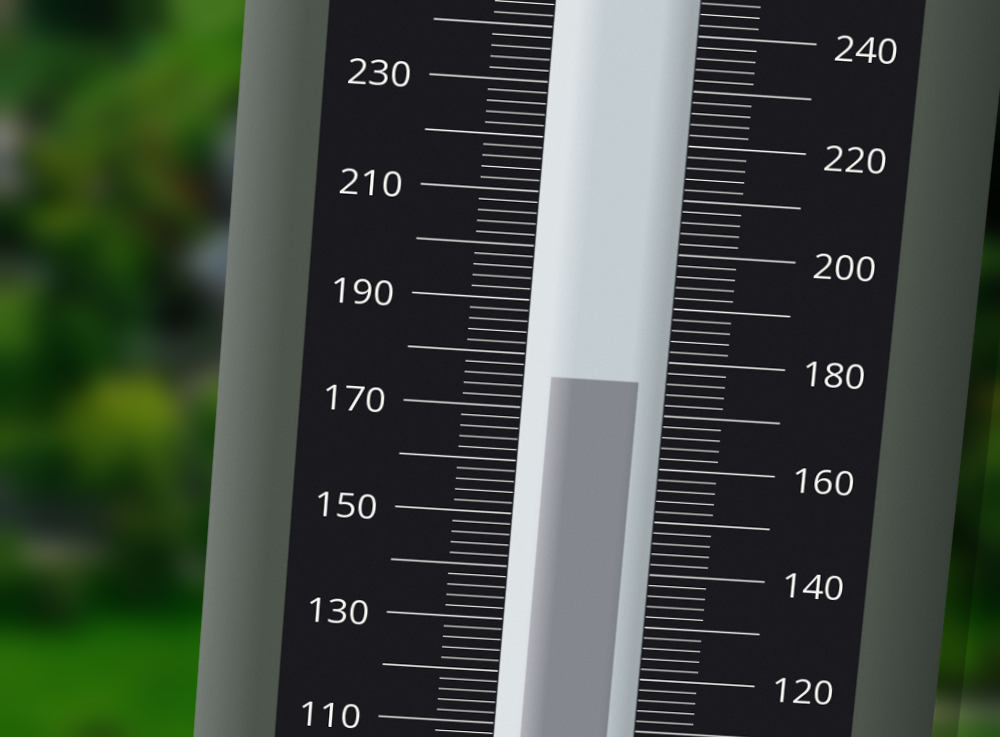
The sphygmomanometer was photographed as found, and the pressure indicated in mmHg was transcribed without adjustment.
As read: 176 mmHg
